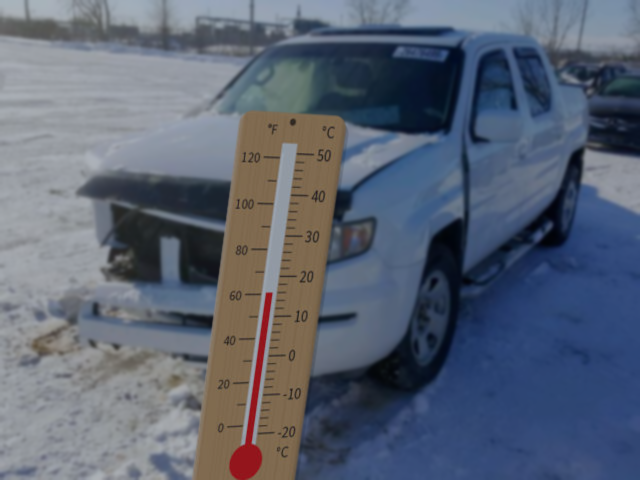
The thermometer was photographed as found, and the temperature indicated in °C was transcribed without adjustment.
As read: 16 °C
